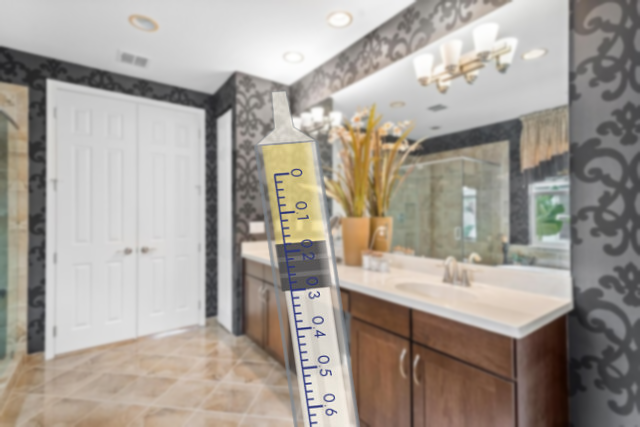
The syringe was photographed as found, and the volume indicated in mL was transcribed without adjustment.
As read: 0.18 mL
